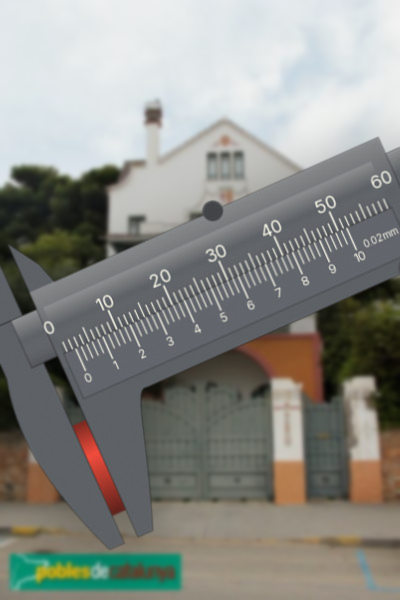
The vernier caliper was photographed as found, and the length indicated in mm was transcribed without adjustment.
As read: 2.5 mm
